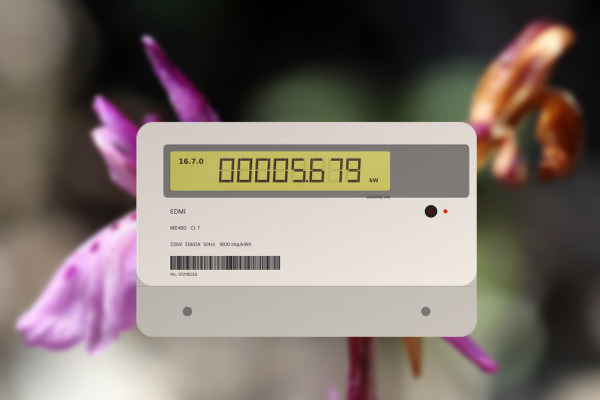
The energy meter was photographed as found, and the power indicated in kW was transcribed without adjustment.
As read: 5.679 kW
